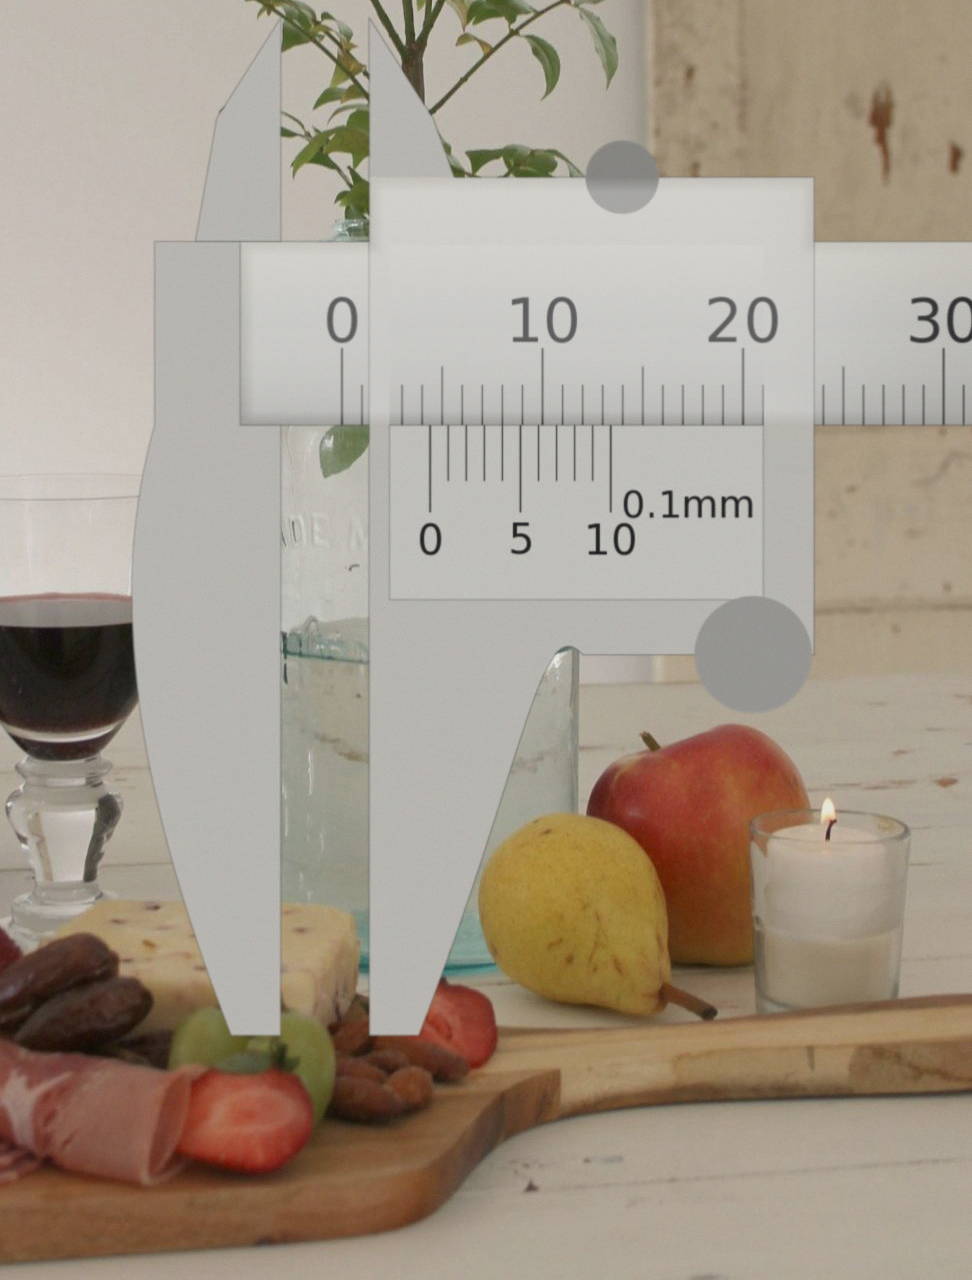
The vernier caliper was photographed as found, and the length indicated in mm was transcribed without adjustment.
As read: 4.4 mm
